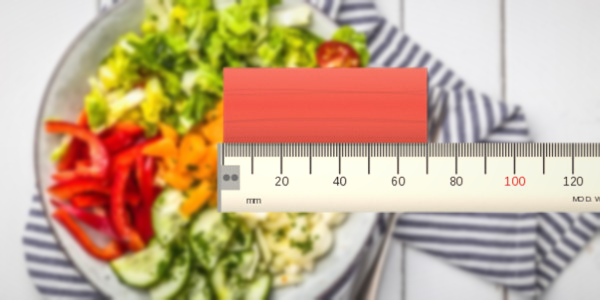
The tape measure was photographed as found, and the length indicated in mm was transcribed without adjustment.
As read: 70 mm
